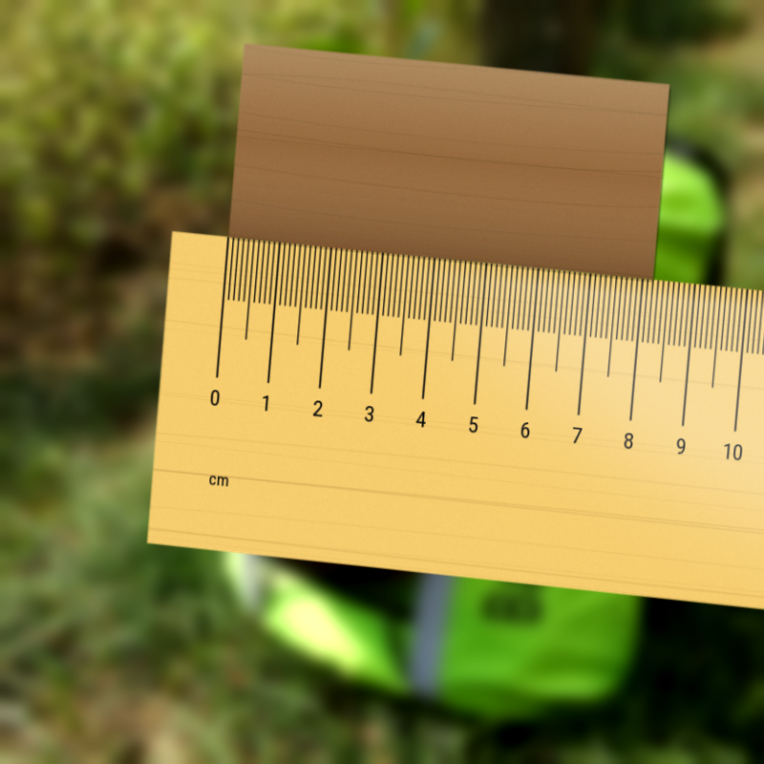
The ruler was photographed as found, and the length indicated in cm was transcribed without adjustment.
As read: 8.2 cm
